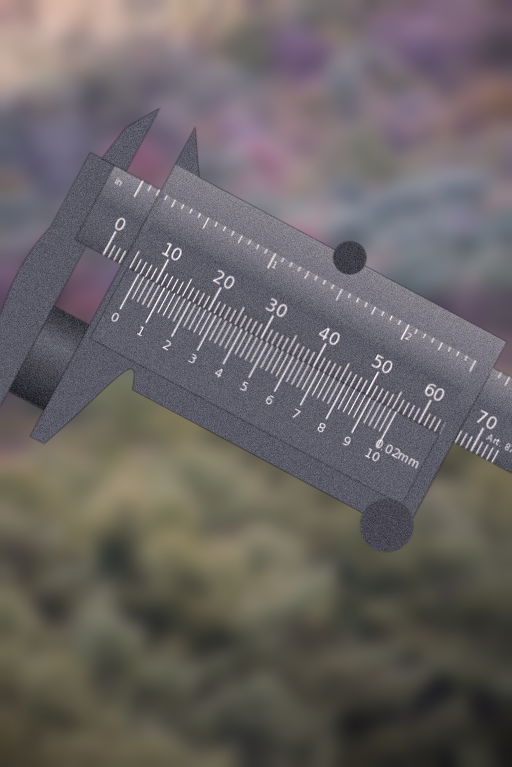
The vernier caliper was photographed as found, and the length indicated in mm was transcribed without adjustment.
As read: 6.8 mm
